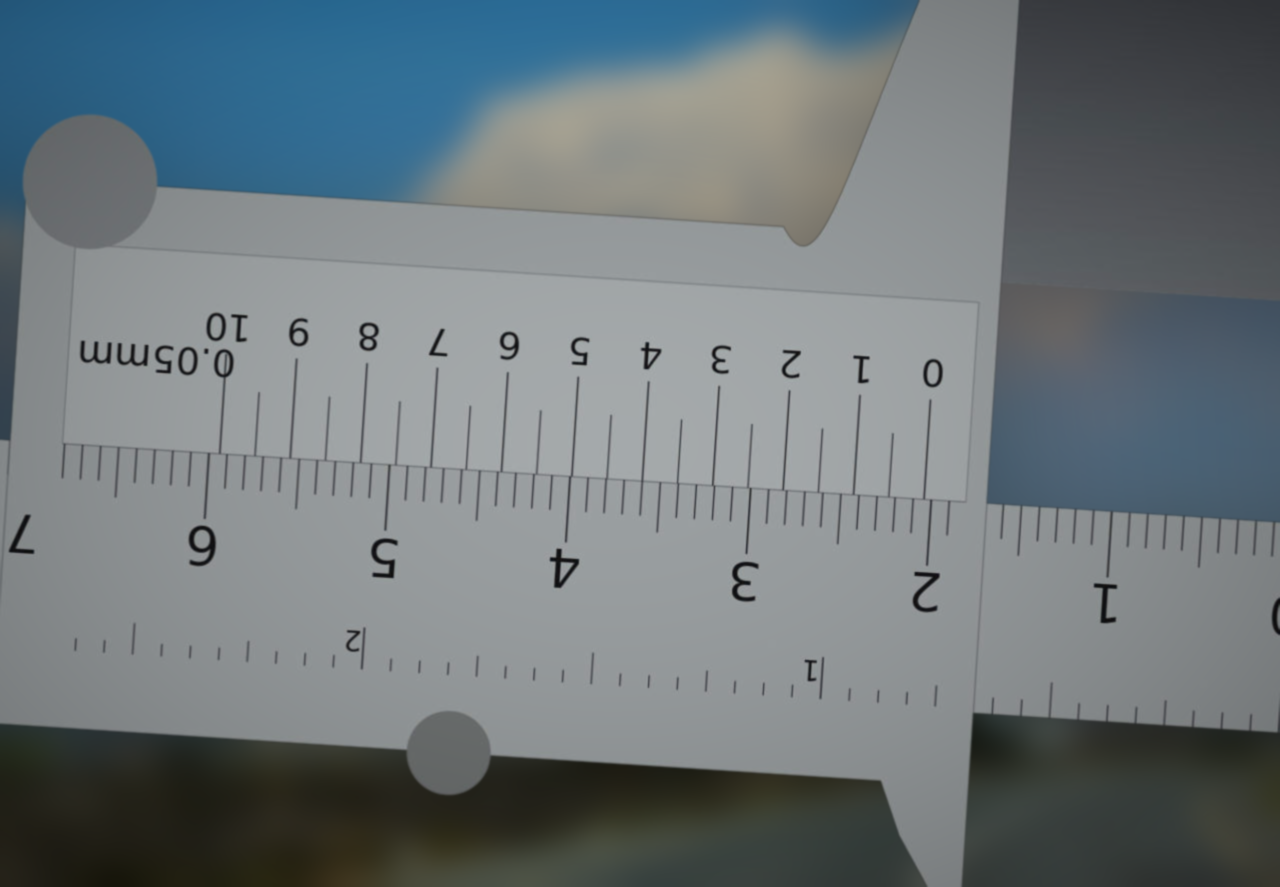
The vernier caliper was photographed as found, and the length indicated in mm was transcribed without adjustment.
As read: 20.4 mm
